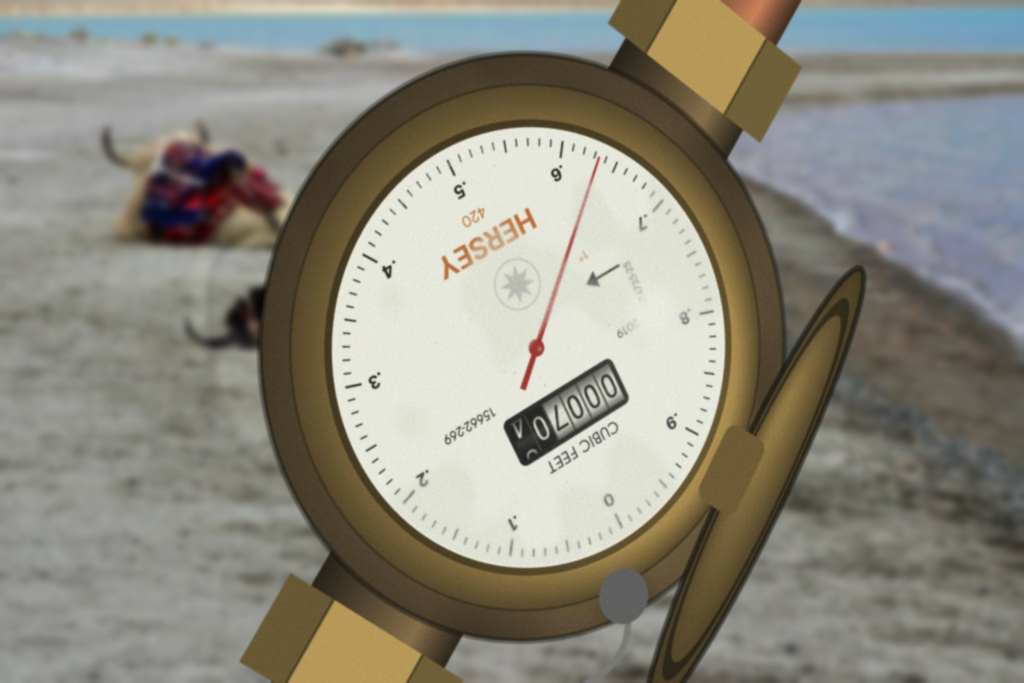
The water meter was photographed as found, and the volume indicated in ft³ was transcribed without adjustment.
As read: 703.63 ft³
